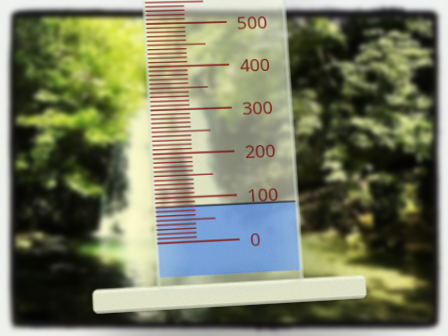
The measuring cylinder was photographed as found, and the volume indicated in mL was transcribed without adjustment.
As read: 80 mL
